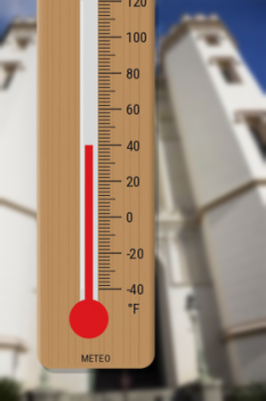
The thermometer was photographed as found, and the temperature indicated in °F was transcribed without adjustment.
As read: 40 °F
